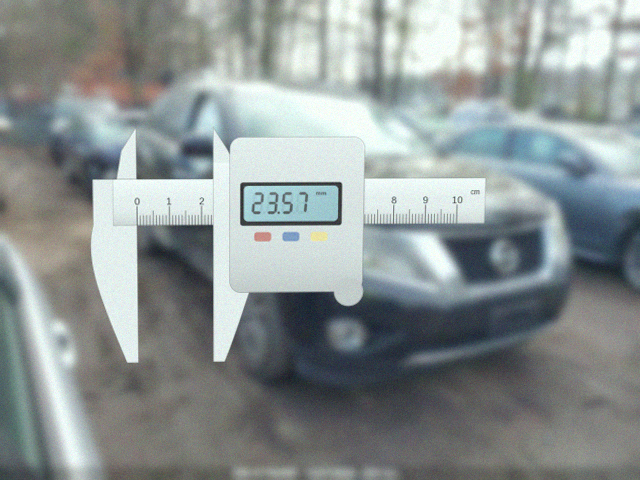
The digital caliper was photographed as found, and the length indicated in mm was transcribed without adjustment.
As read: 23.57 mm
